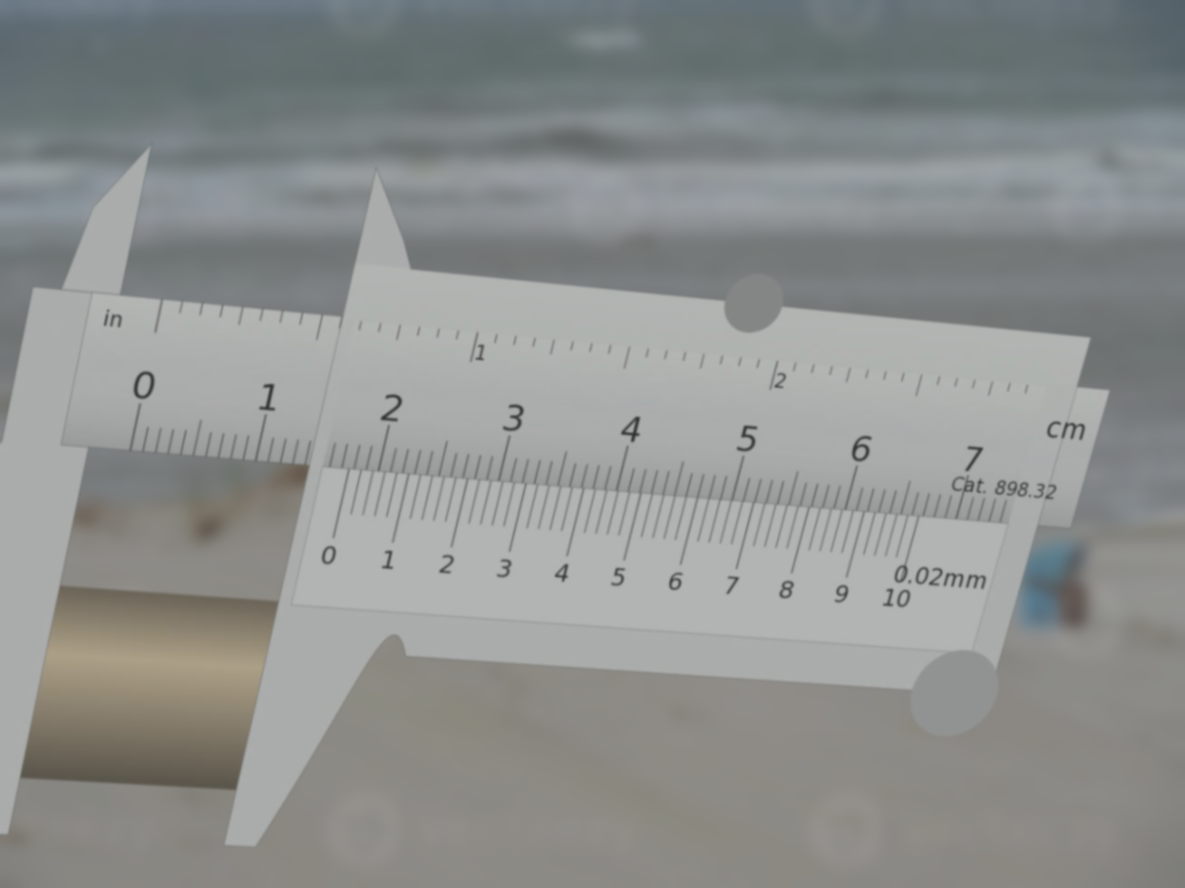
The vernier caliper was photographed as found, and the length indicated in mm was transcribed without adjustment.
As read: 17.6 mm
